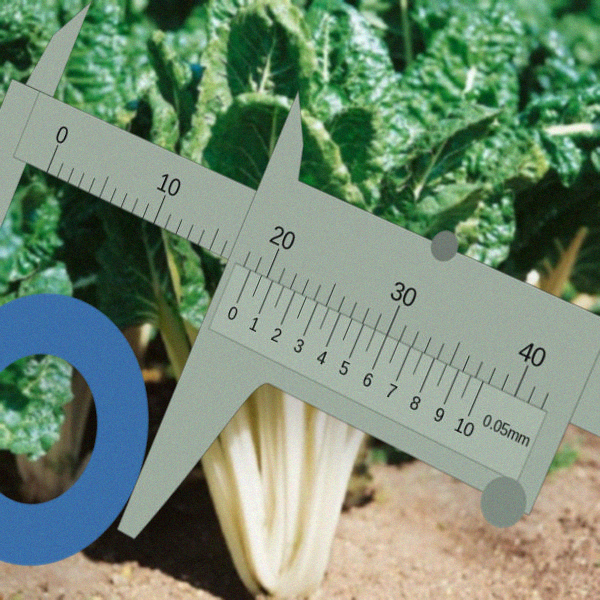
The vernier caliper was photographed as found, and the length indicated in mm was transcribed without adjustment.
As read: 18.6 mm
